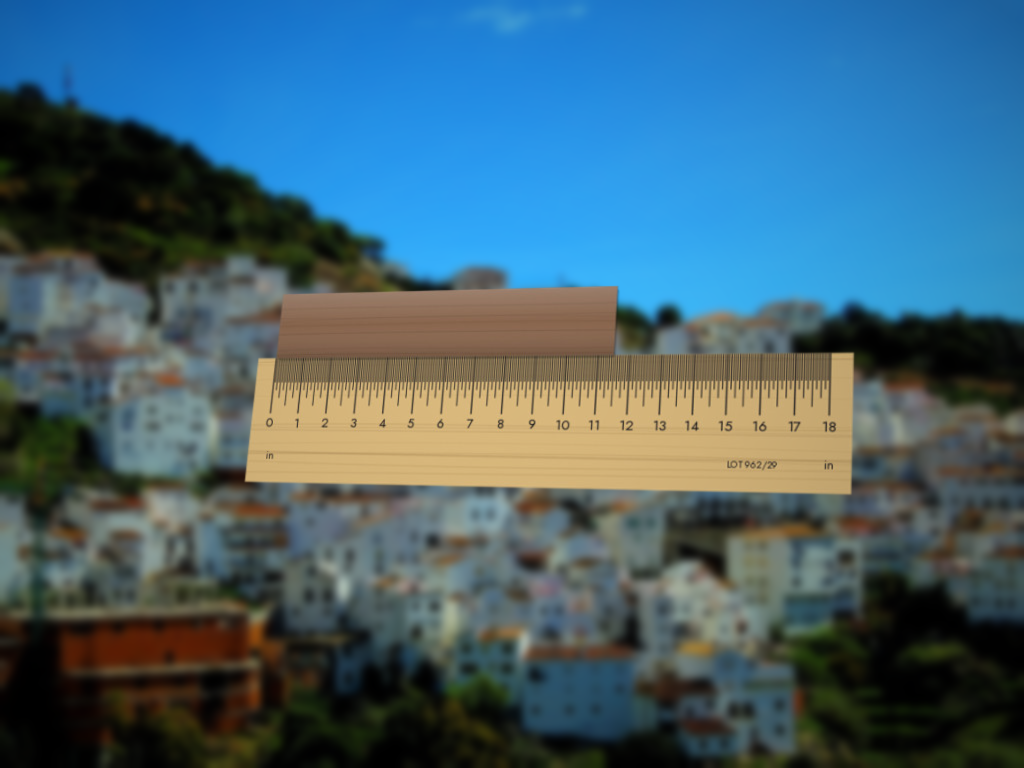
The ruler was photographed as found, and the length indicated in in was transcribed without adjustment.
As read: 11.5 in
